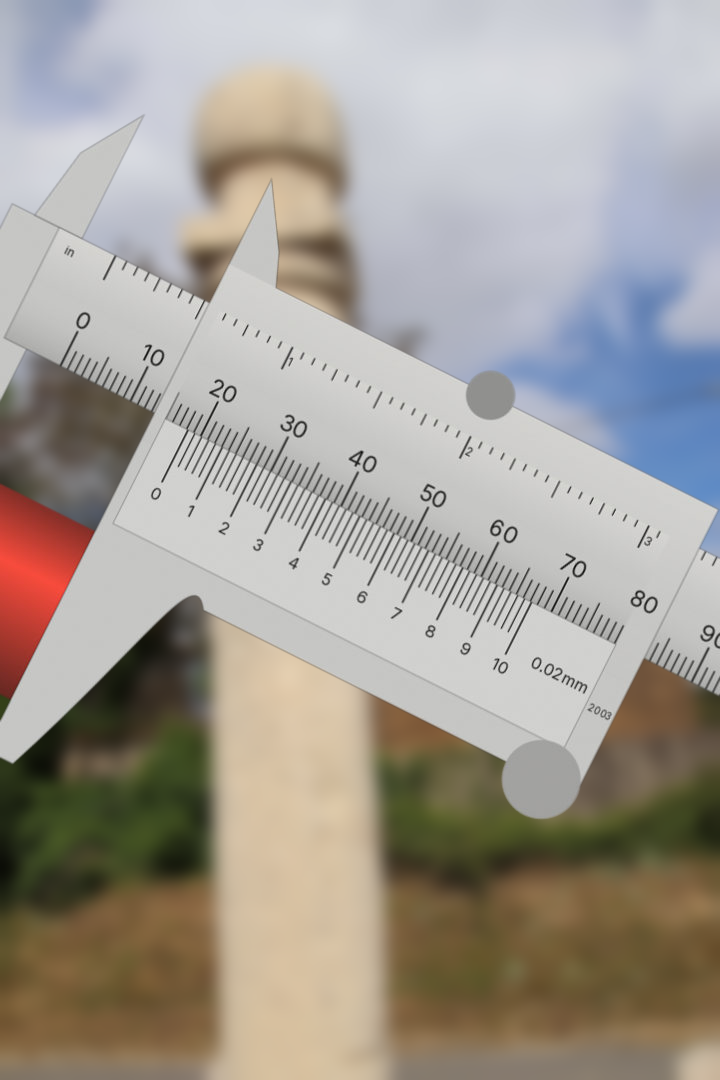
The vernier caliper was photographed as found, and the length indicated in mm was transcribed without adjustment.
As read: 18.2 mm
